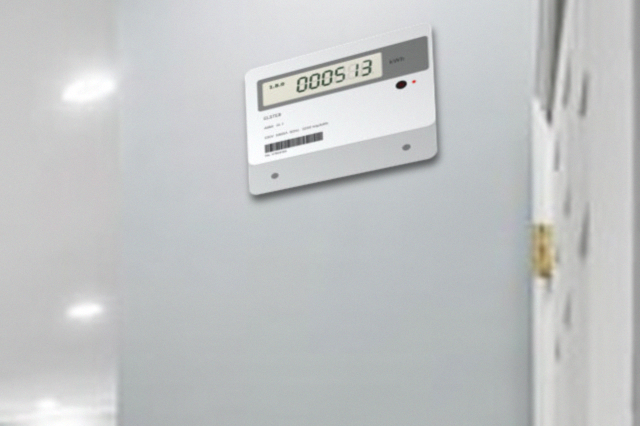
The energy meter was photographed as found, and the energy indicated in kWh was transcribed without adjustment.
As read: 513 kWh
